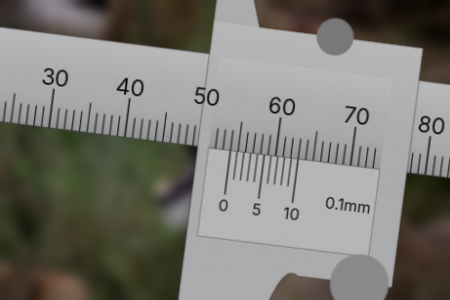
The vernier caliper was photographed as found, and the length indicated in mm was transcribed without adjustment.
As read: 54.0 mm
